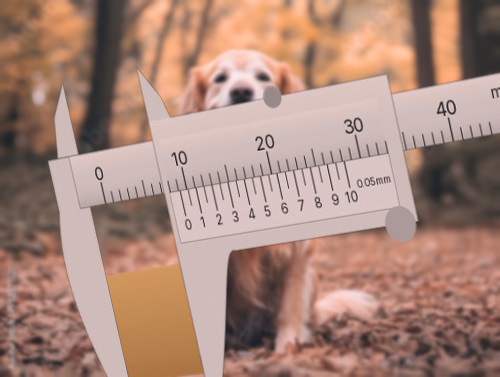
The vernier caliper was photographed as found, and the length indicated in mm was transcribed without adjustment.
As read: 9.2 mm
